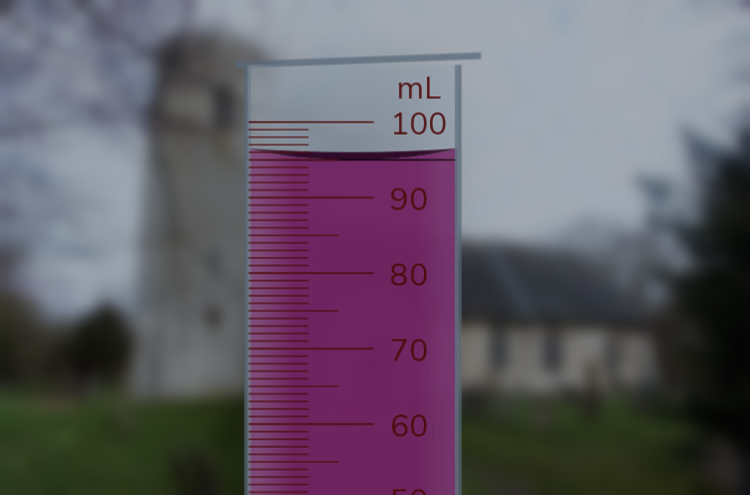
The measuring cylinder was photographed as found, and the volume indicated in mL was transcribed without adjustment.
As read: 95 mL
